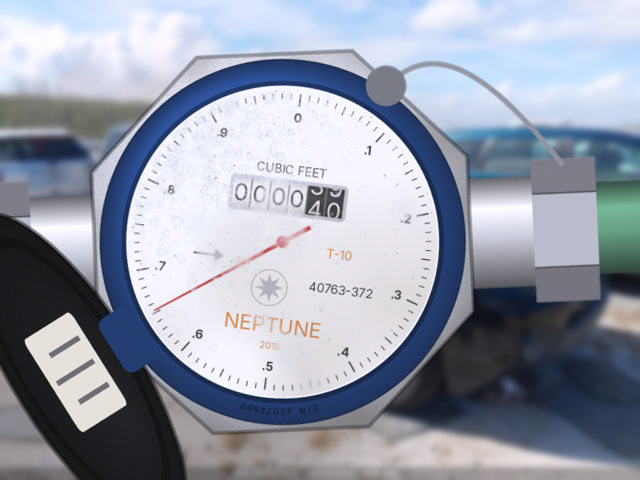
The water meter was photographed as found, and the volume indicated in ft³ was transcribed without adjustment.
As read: 39.65 ft³
